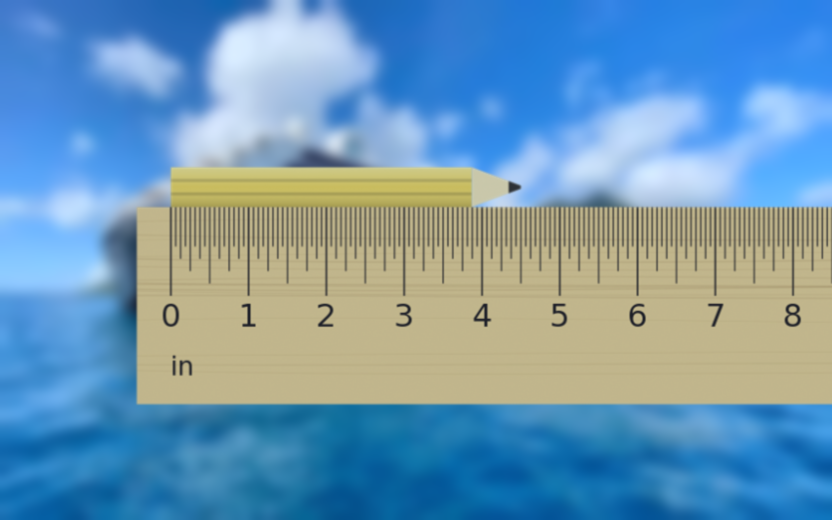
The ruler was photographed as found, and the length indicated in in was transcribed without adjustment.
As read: 4.5 in
